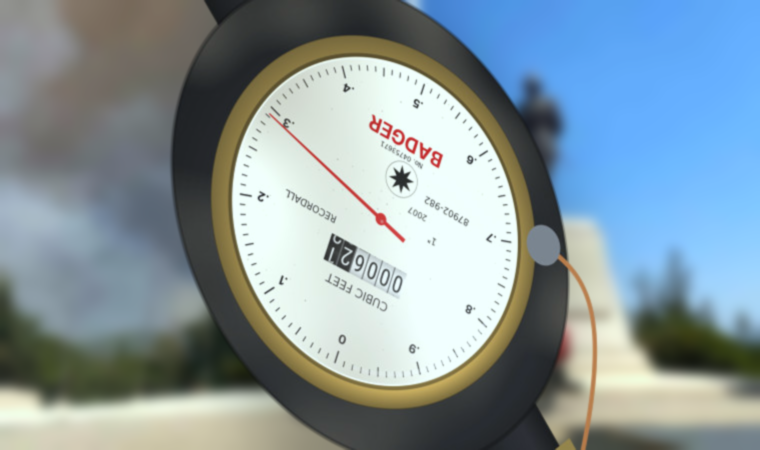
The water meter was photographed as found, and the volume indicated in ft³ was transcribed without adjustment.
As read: 621.29 ft³
